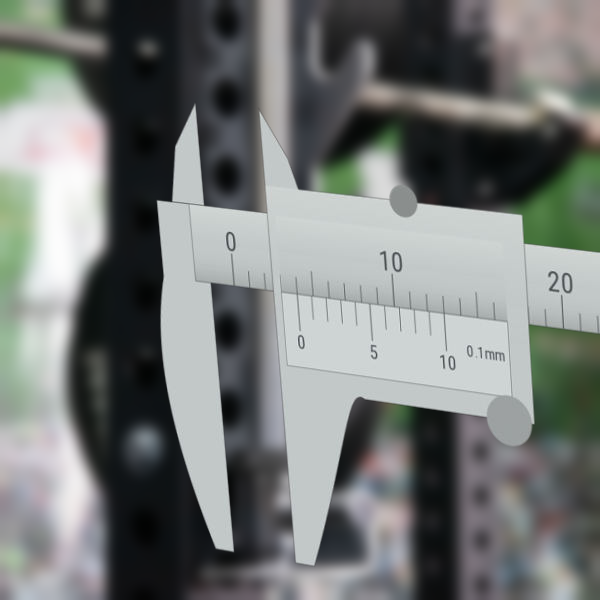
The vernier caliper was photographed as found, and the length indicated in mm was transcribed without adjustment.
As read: 4.0 mm
